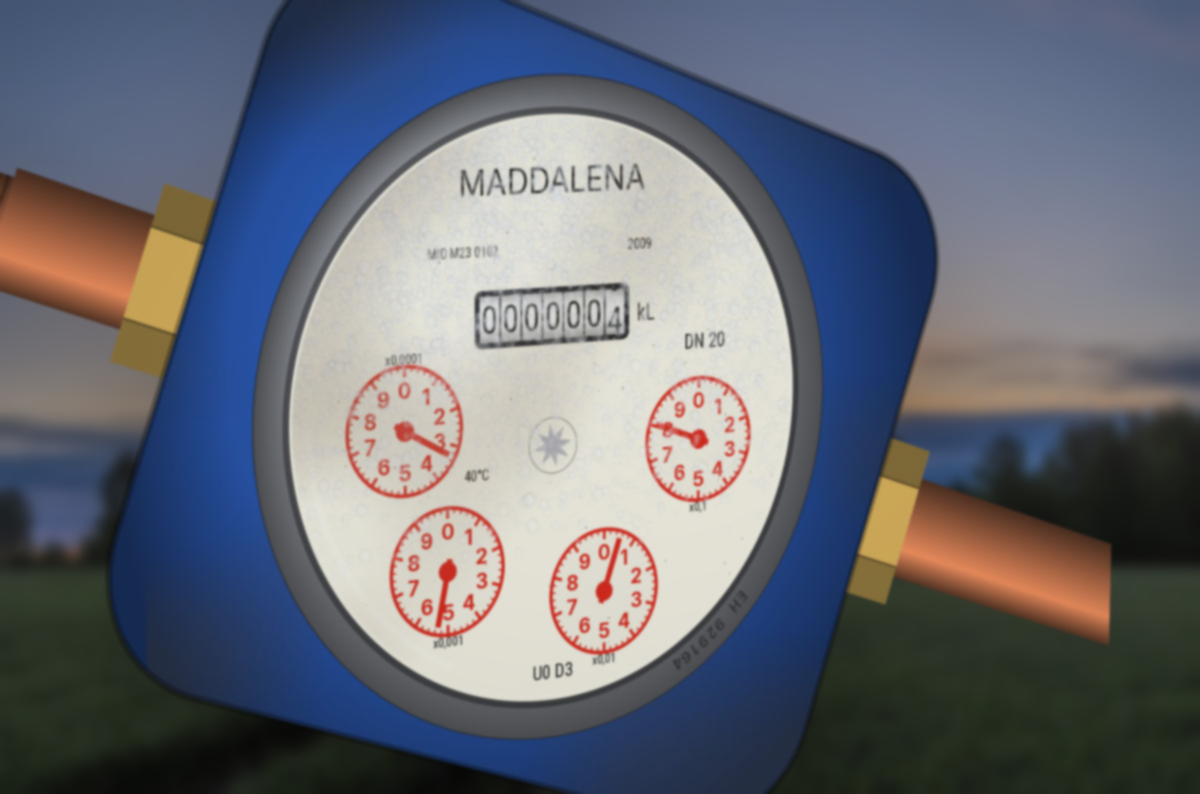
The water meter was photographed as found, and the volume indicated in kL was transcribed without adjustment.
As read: 3.8053 kL
